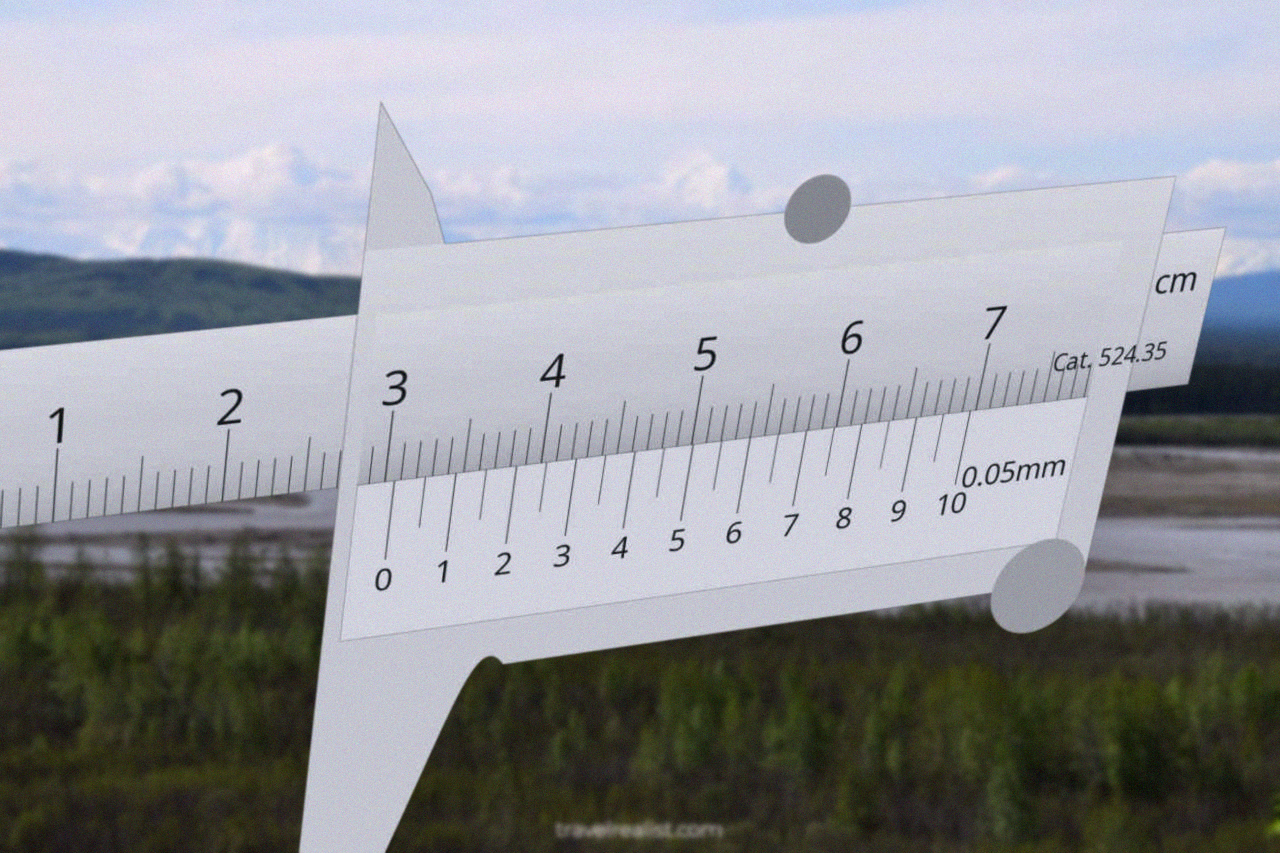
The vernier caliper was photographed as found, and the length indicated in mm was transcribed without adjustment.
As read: 30.6 mm
